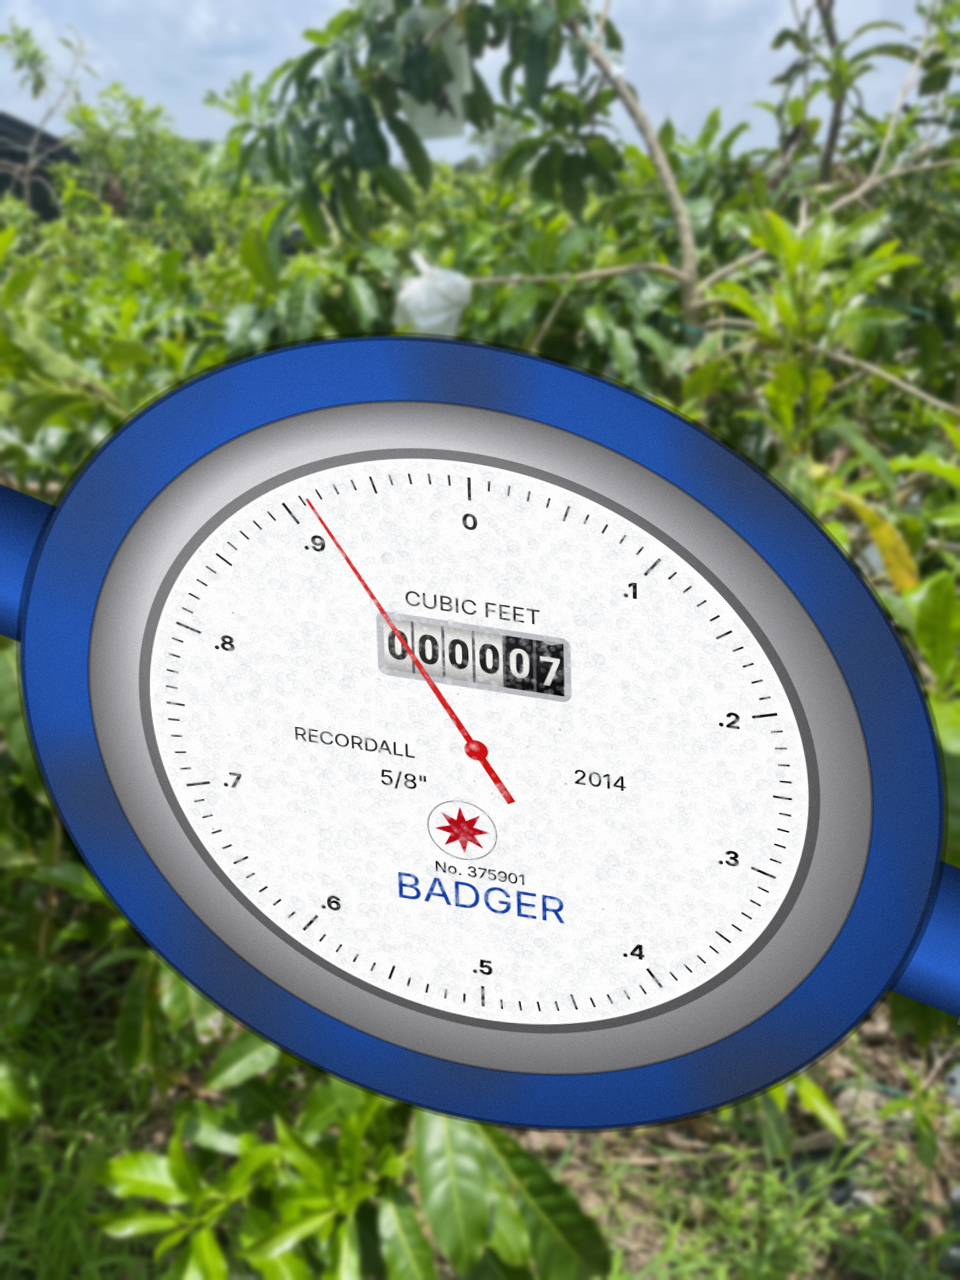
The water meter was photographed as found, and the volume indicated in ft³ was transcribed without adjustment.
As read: 6.91 ft³
